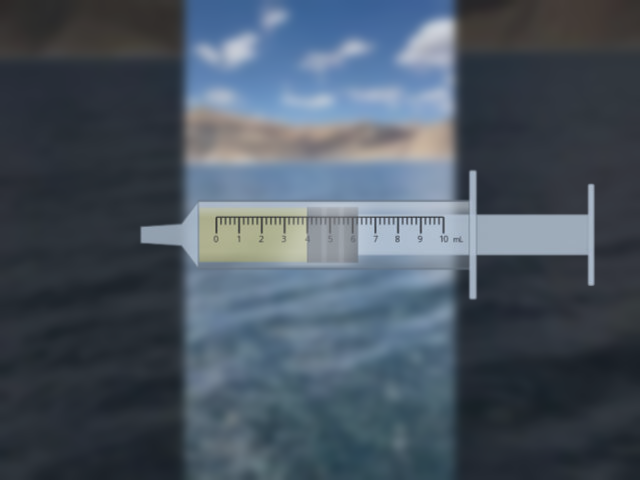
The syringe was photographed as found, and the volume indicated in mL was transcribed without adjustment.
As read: 4 mL
